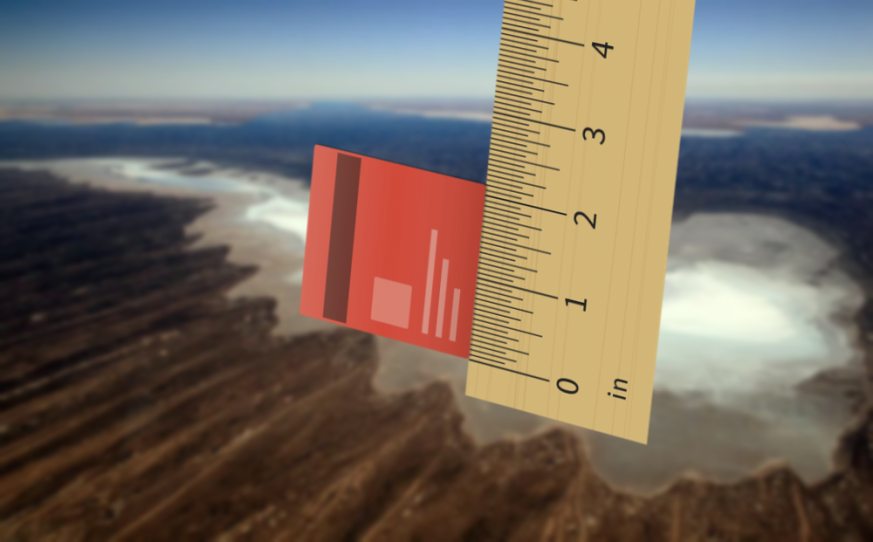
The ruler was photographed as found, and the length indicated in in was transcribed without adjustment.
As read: 2.125 in
